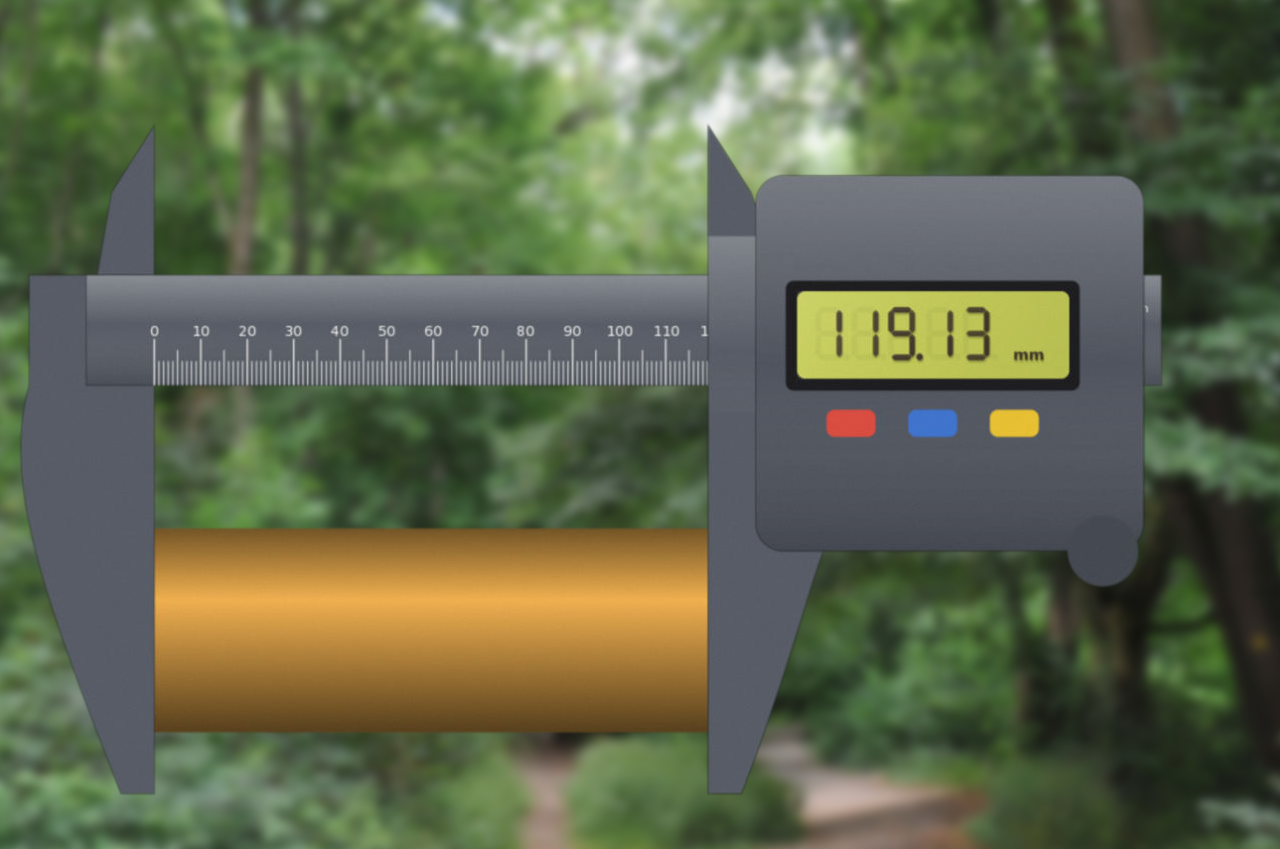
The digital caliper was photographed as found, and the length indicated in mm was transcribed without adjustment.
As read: 119.13 mm
